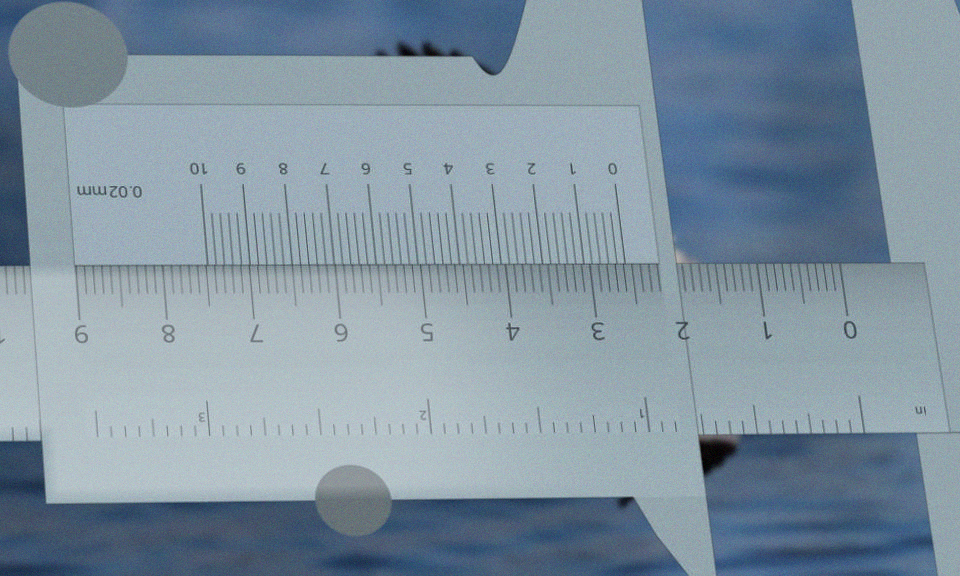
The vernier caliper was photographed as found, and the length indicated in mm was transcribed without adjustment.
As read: 25.8 mm
